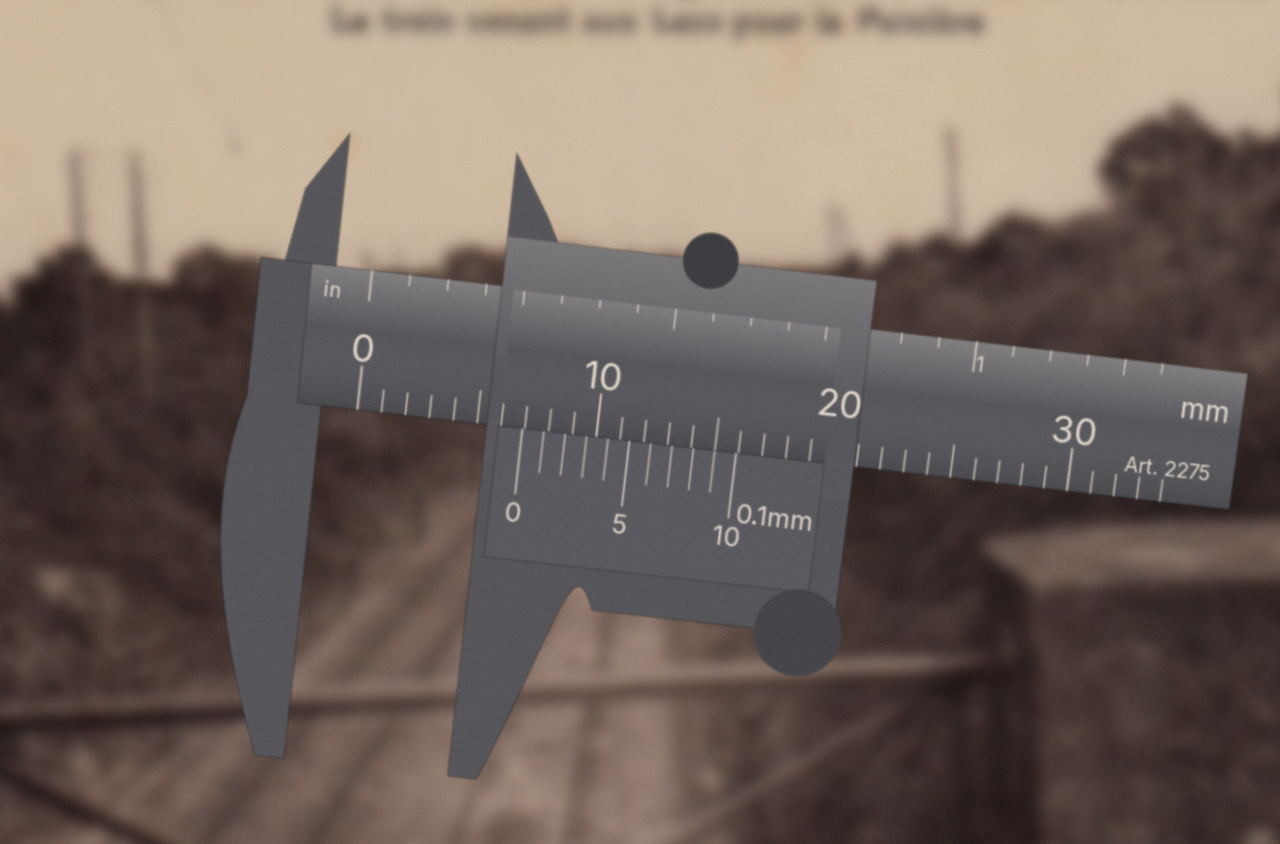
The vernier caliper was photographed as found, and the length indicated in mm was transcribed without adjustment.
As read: 6.9 mm
